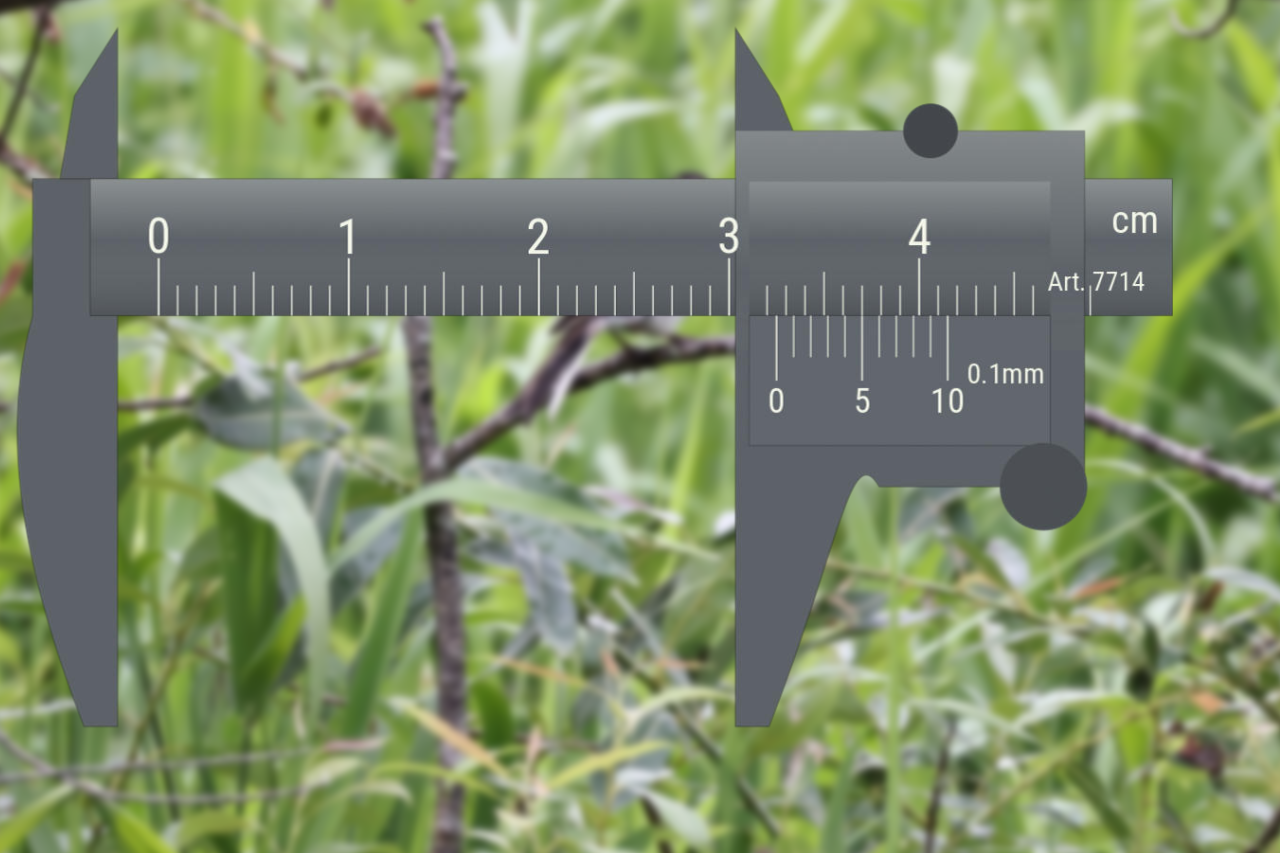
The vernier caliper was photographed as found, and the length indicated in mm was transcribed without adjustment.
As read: 32.5 mm
